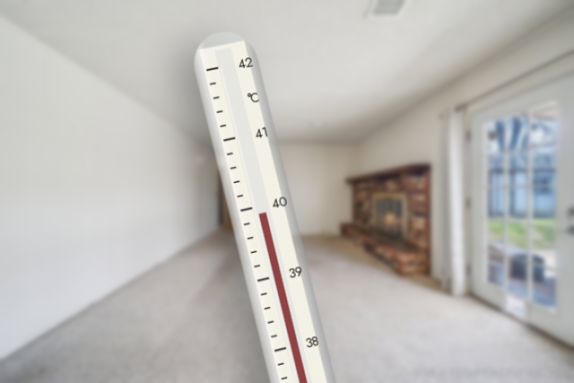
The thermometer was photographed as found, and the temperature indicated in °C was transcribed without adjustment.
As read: 39.9 °C
